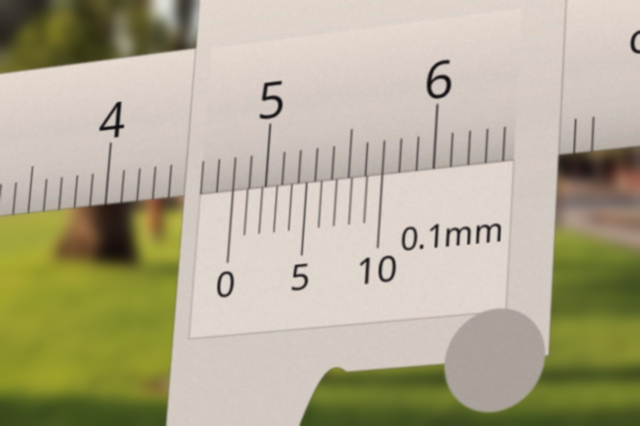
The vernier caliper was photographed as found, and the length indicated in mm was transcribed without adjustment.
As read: 48.0 mm
